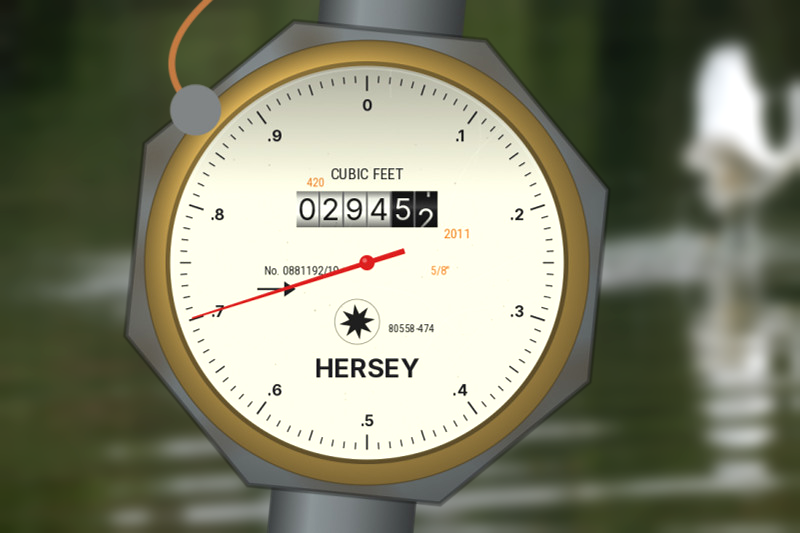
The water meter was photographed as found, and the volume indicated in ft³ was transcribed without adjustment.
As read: 29451.70 ft³
